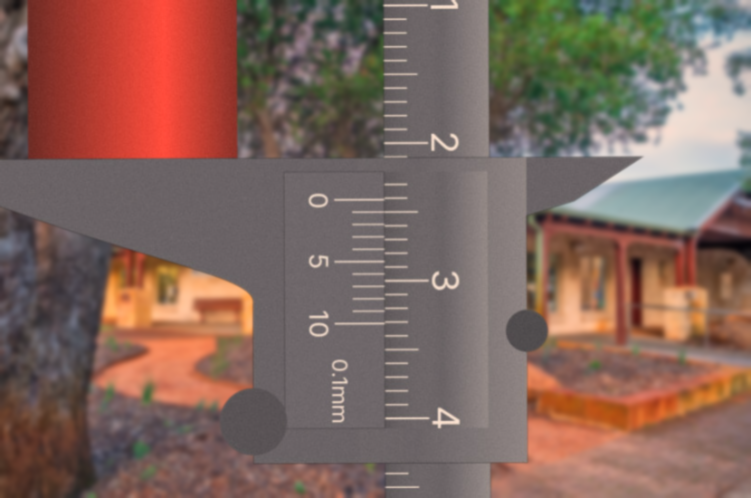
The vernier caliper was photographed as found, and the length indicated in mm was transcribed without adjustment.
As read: 24.1 mm
